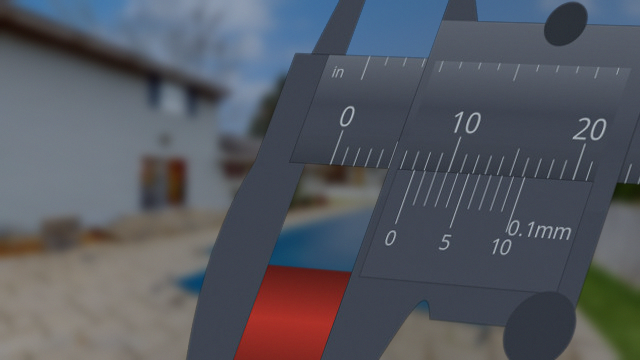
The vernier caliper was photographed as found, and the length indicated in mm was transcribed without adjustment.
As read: 7.2 mm
